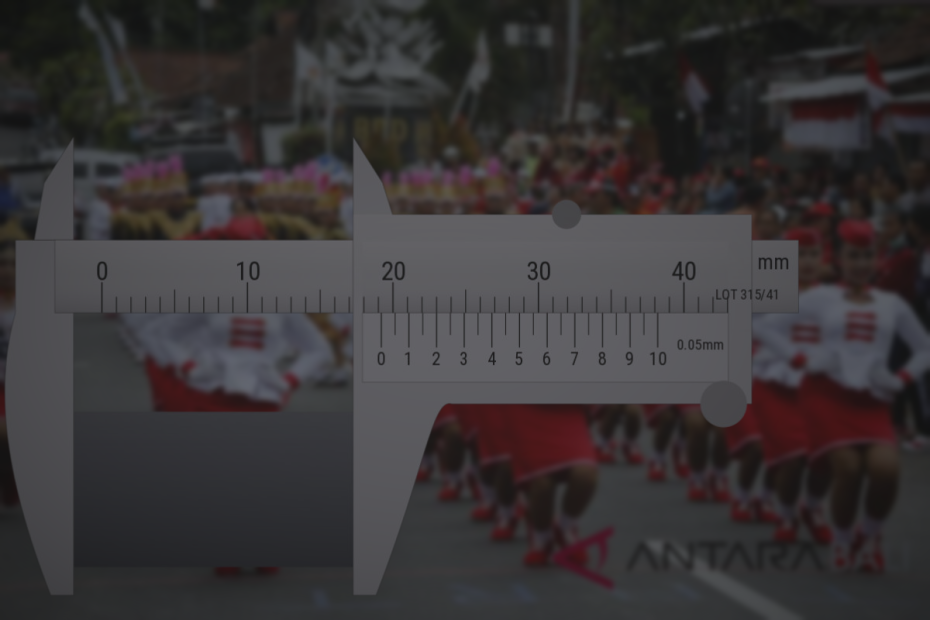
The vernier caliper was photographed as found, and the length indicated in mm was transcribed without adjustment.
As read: 19.2 mm
